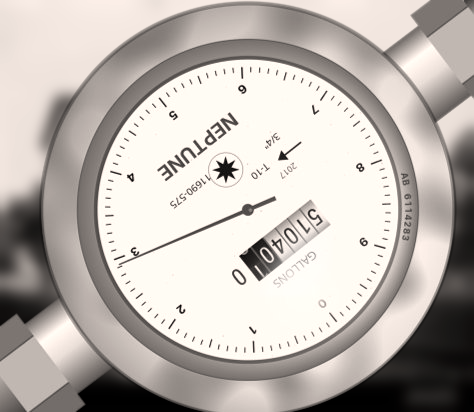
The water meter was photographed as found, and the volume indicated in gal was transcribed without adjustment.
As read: 5104012.9 gal
